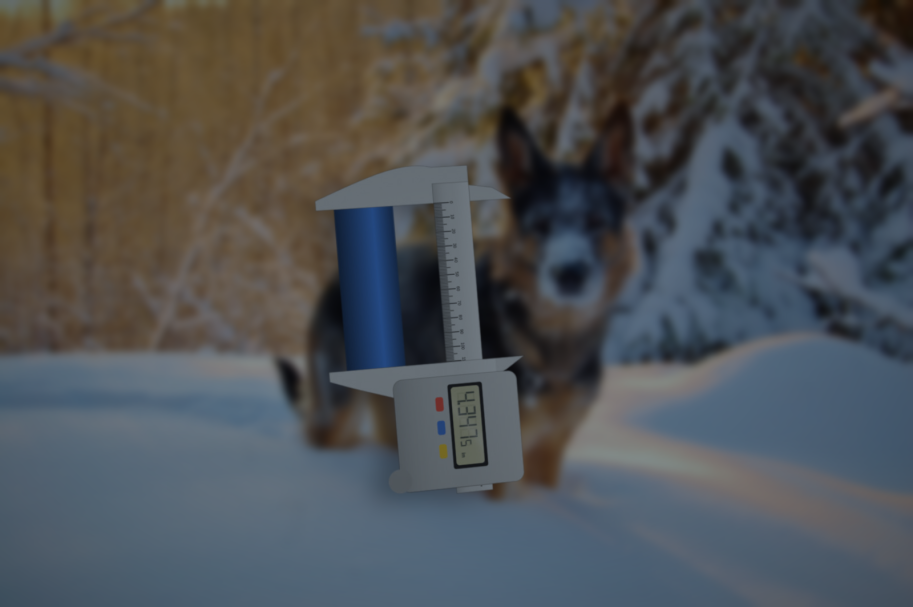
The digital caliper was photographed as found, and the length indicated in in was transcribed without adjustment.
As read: 4.3475 in
